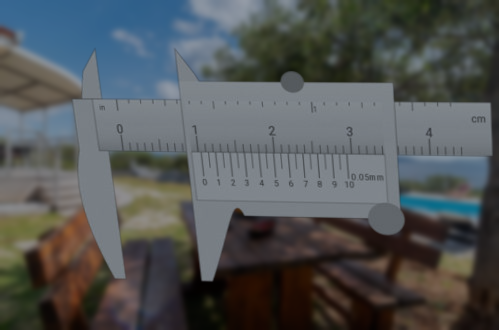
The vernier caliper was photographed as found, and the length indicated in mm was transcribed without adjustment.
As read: 10.4 mm
